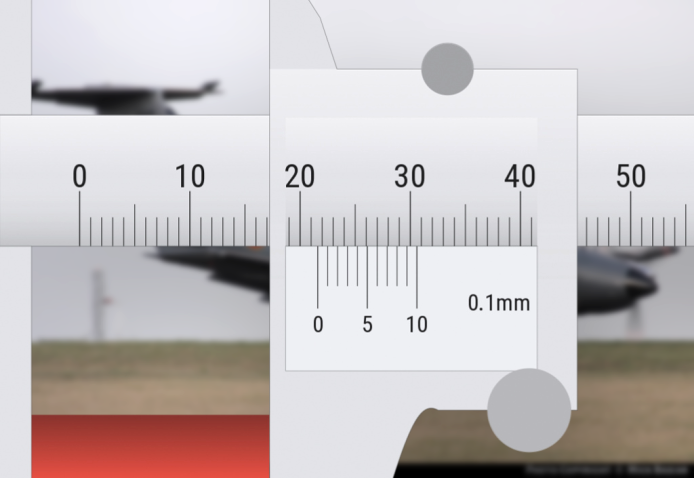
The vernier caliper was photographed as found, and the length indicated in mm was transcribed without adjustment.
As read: 21.6 mm
